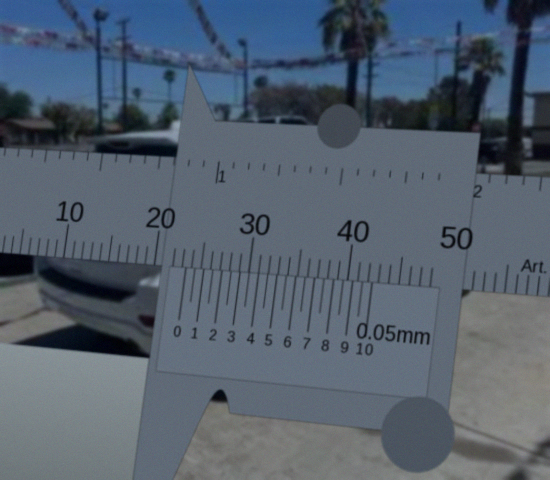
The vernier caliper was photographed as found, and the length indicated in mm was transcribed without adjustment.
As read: 23.4 mm
